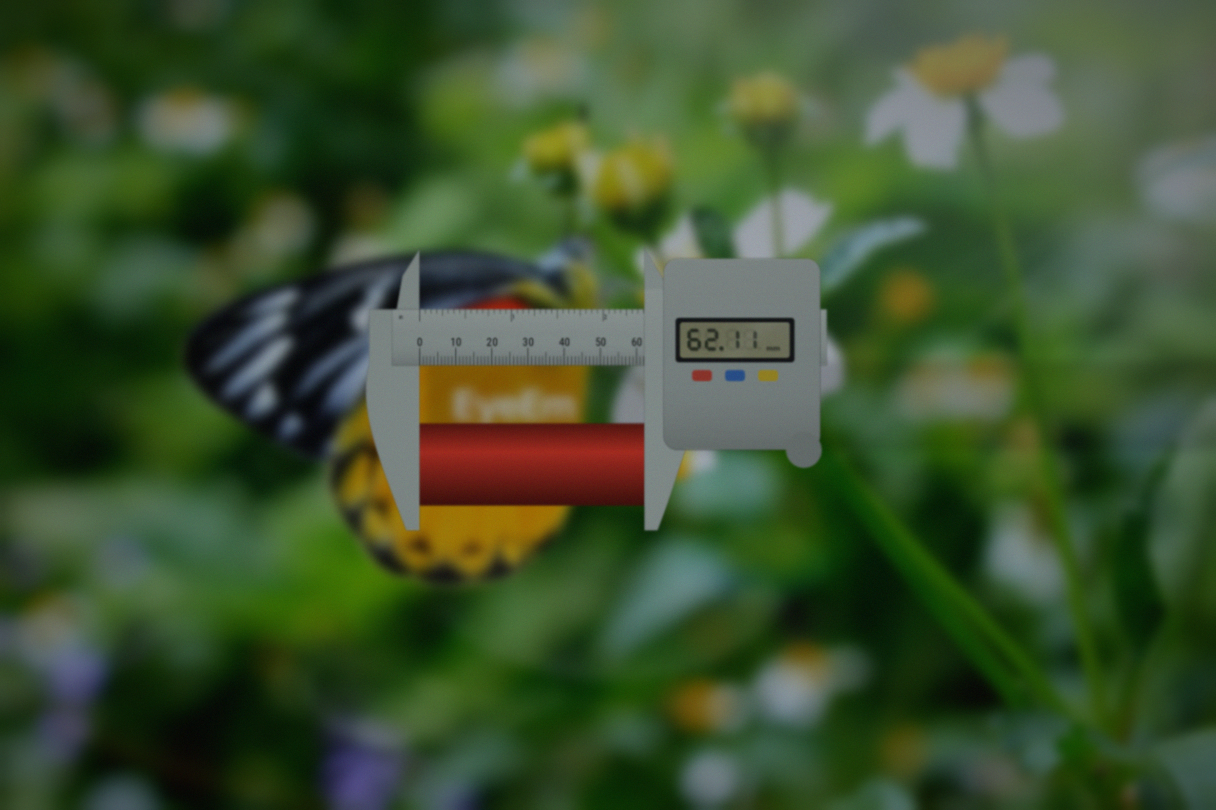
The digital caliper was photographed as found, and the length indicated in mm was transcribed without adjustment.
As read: 62.11 mm
